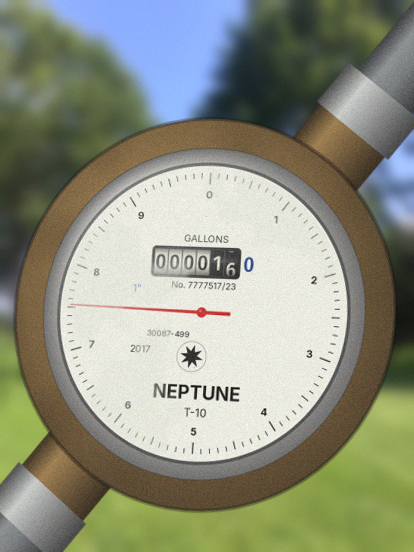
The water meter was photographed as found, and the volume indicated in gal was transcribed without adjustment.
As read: 157.5 gal
